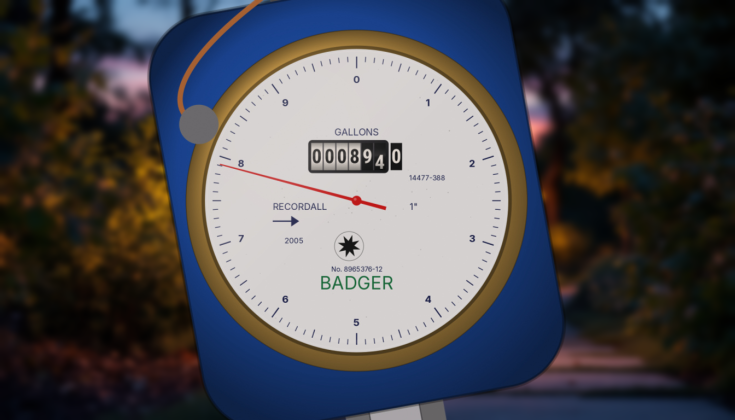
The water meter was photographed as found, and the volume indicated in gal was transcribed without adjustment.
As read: 8937.9 gal
